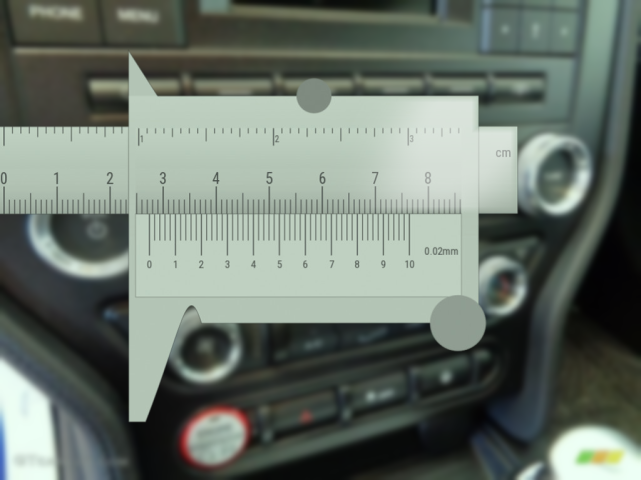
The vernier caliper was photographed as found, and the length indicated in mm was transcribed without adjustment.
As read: 27.4 mm
